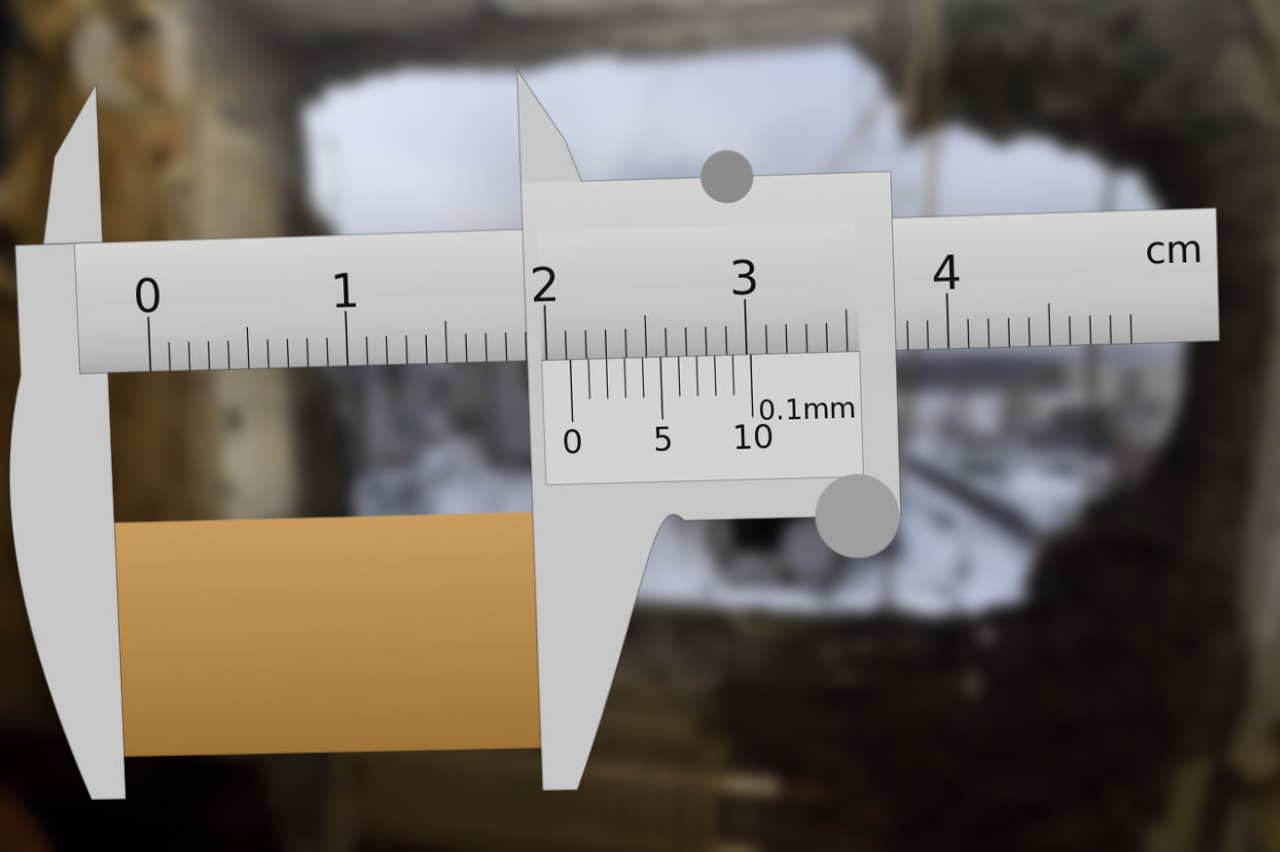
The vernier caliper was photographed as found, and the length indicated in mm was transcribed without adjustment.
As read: 21.2 mm
